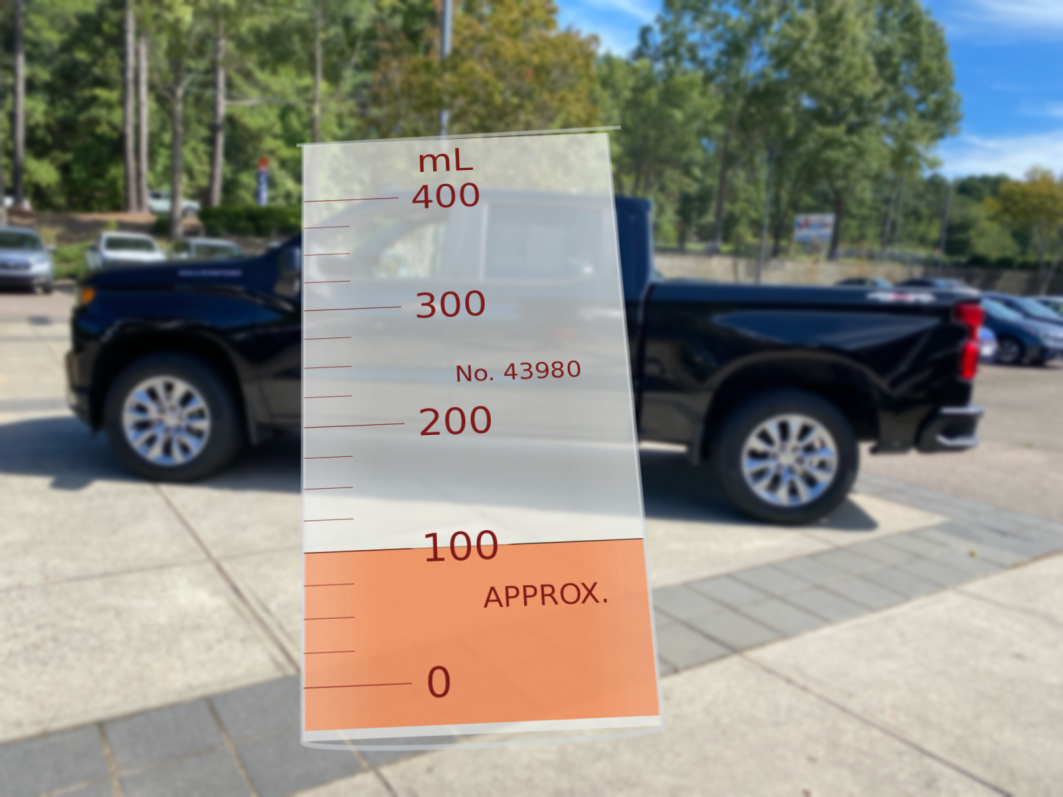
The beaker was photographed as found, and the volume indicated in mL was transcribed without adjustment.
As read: 100 mL
